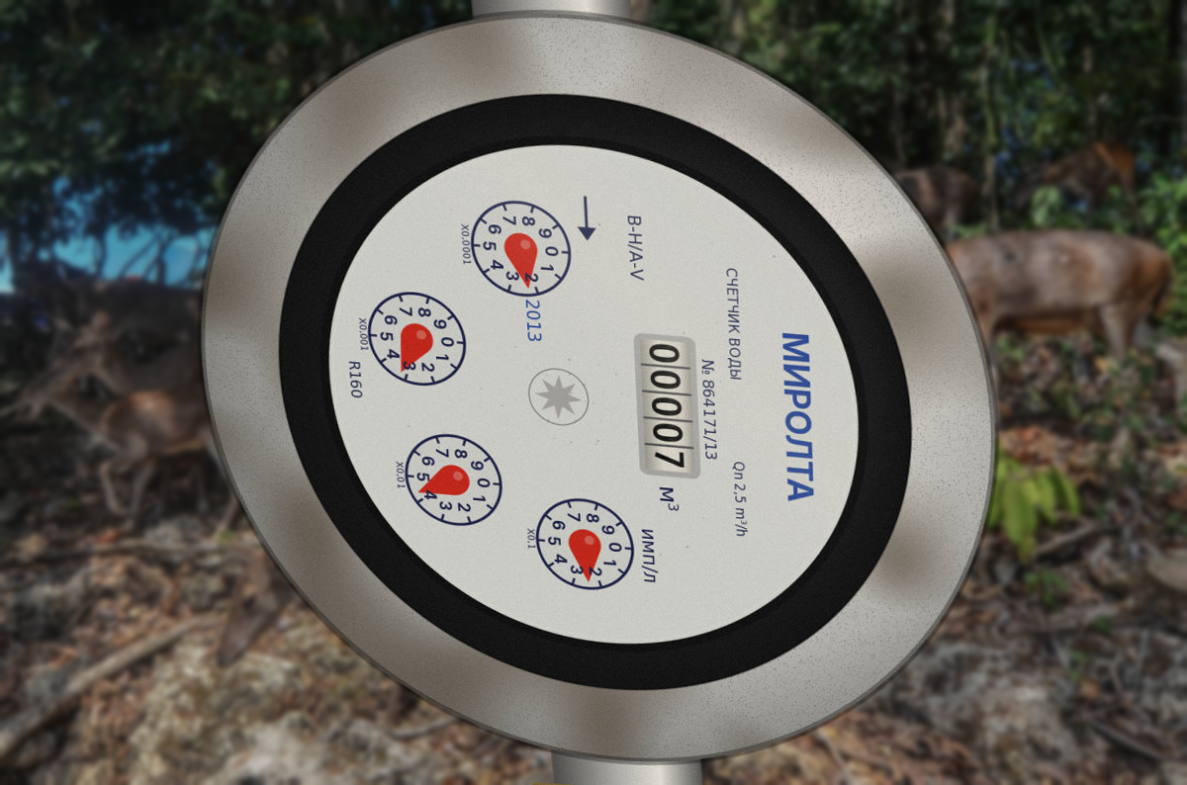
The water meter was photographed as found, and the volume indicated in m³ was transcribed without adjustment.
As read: 7.2432 m³
